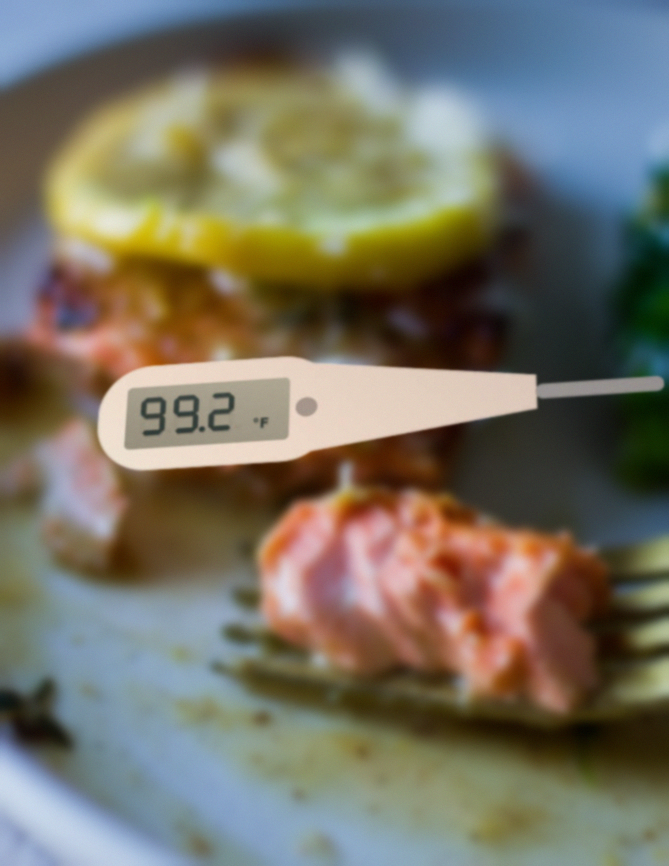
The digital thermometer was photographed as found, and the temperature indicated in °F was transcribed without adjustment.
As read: 99.2 °F
